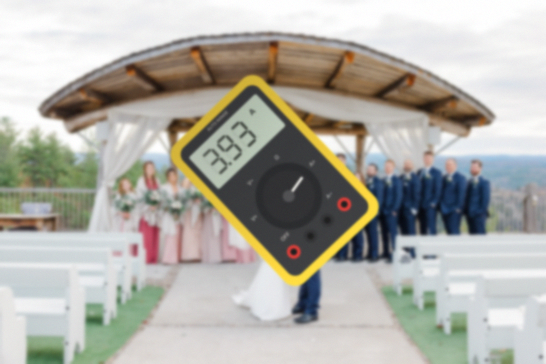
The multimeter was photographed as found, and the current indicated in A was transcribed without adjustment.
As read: 3.93 A
